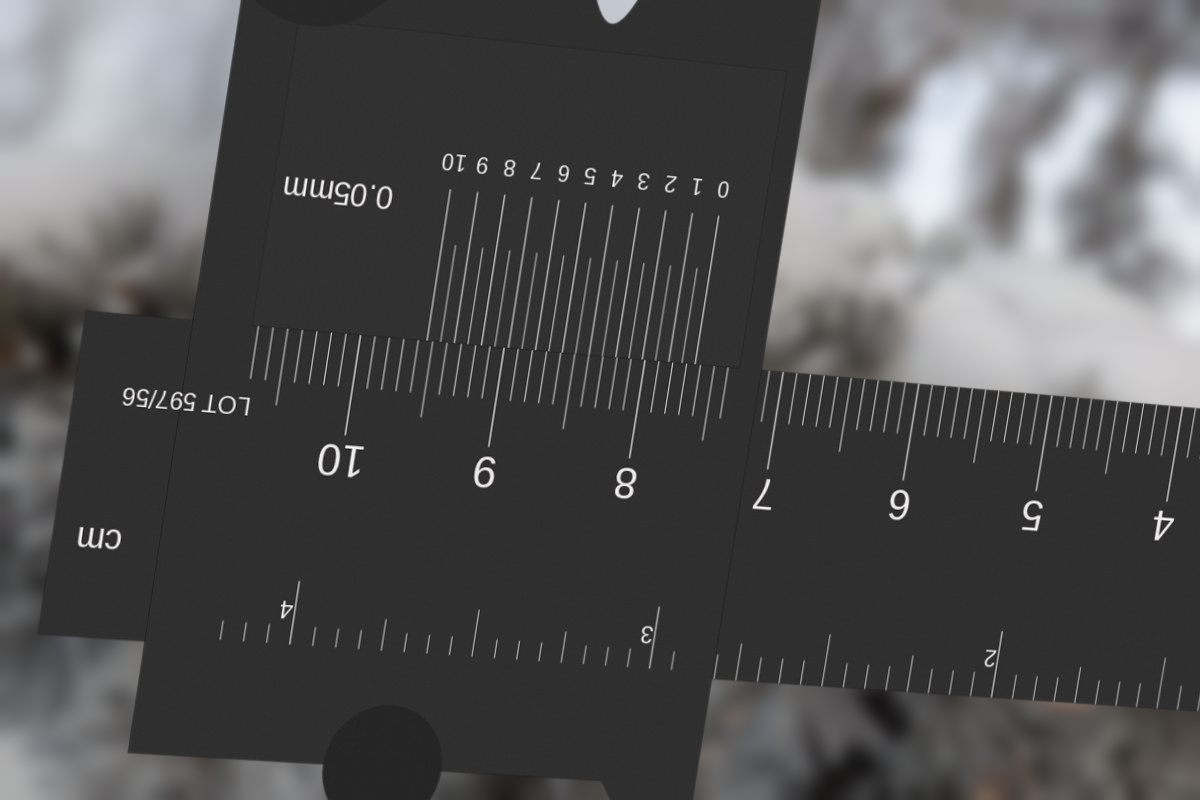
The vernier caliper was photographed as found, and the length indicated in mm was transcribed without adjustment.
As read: 76.4 mm
